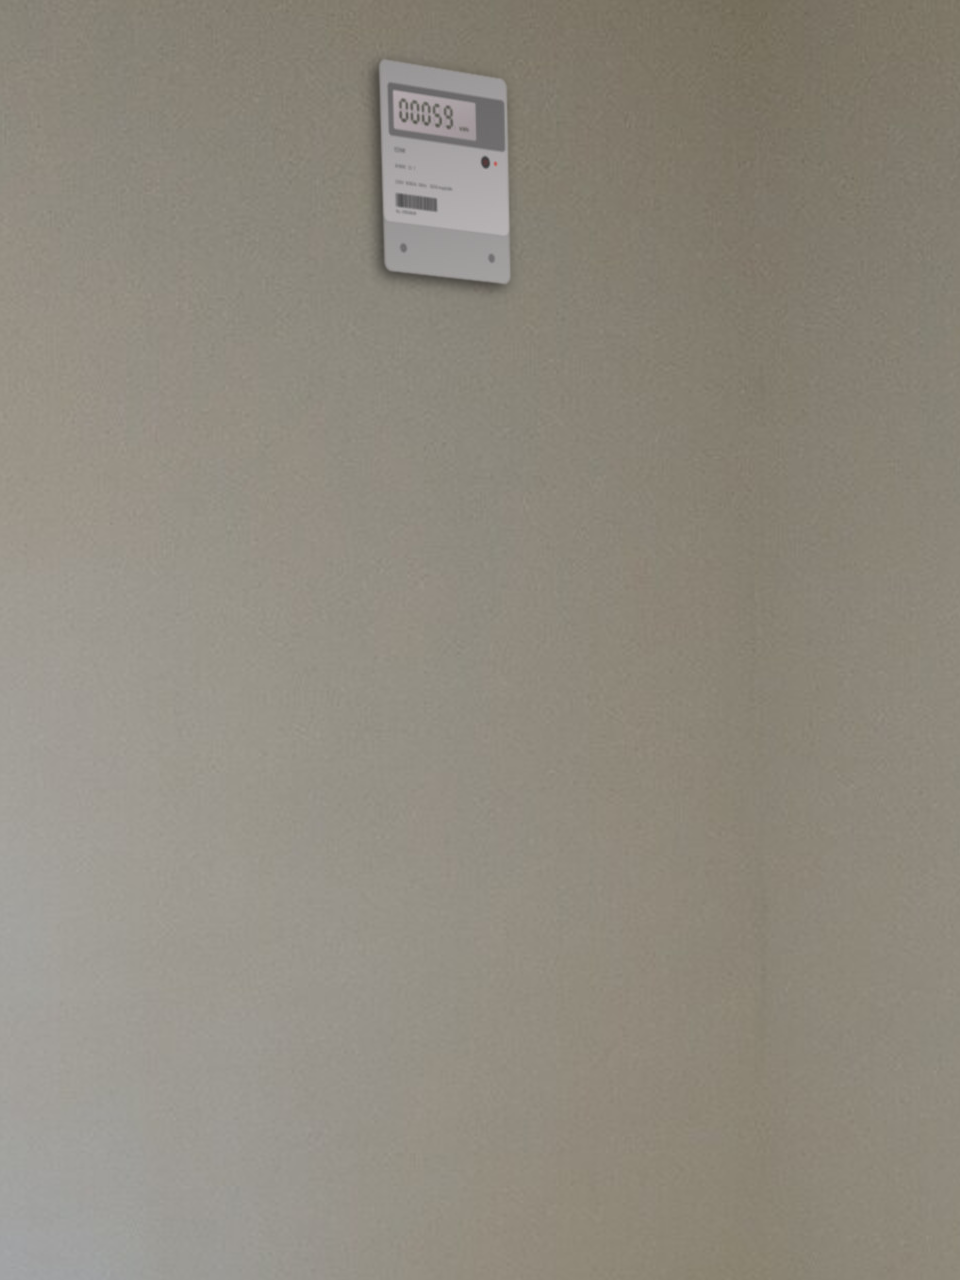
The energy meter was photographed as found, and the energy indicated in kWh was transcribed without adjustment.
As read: 59 kWh
